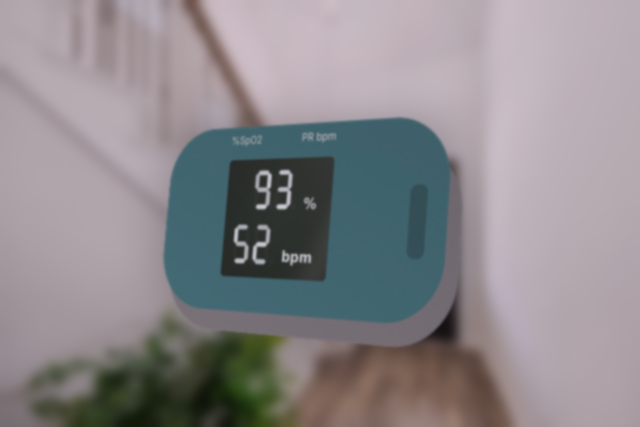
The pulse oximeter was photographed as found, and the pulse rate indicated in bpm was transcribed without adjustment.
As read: 52 bpm
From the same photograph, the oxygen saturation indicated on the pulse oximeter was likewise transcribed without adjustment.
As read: 93 %
